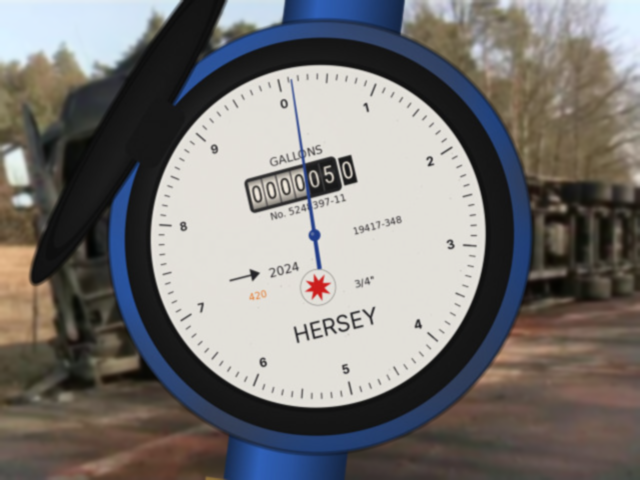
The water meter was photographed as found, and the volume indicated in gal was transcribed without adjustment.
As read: 50.1 gal
